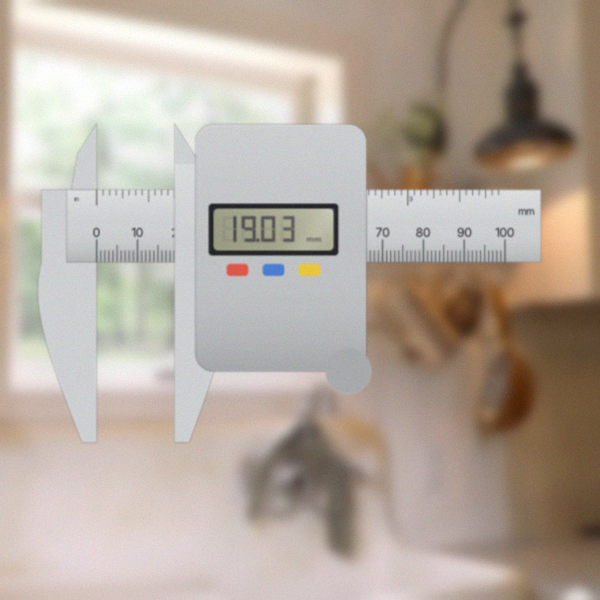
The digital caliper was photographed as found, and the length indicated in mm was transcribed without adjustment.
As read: 19.03 mm
